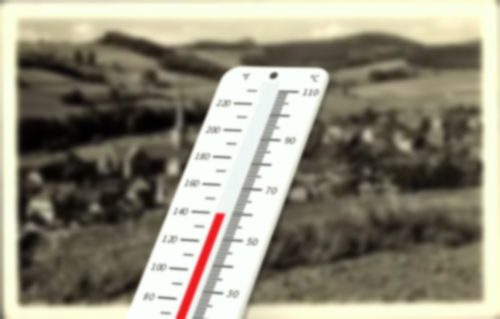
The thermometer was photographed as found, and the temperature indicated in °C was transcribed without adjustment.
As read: 60 °C
